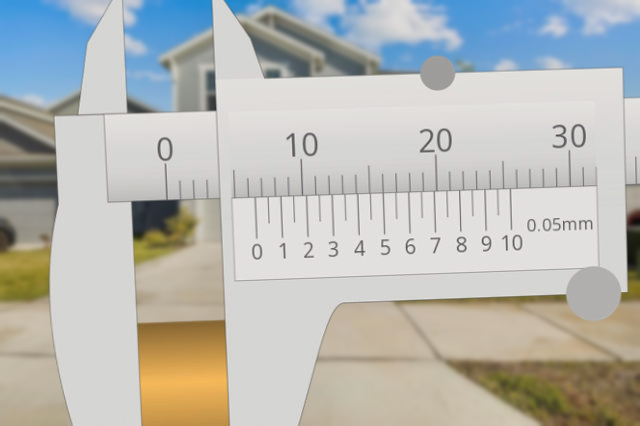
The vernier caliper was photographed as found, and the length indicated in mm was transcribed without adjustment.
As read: 6.5 mm
